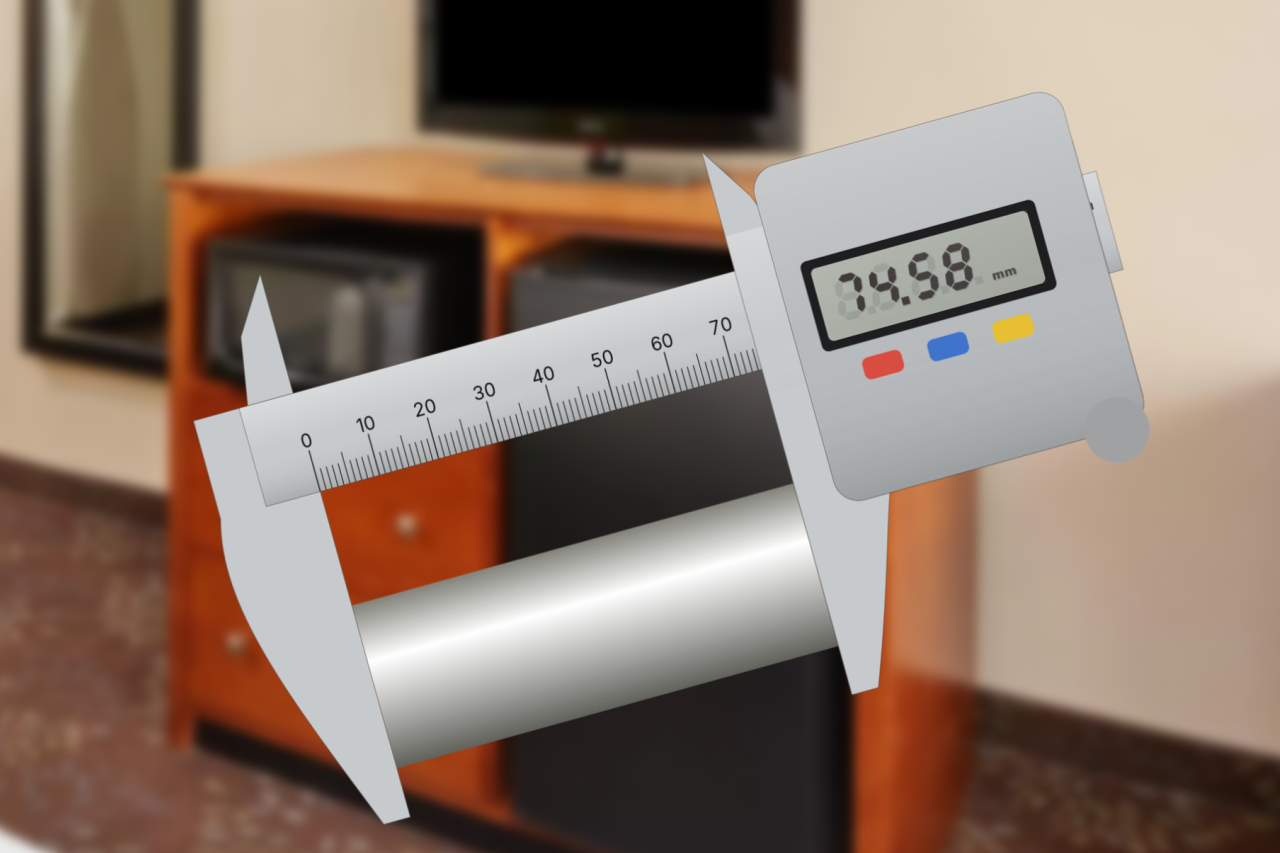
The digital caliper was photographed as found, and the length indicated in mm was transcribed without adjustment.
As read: 74.58 mm
